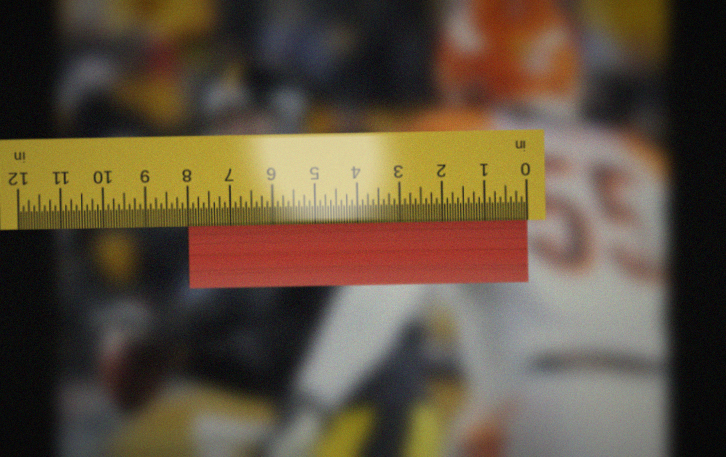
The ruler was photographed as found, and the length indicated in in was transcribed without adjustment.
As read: 8 in
